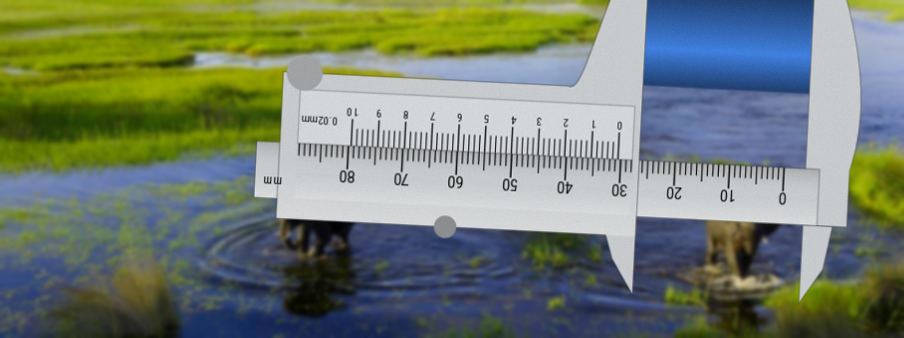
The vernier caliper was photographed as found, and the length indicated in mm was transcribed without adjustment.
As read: 30.5 mm
